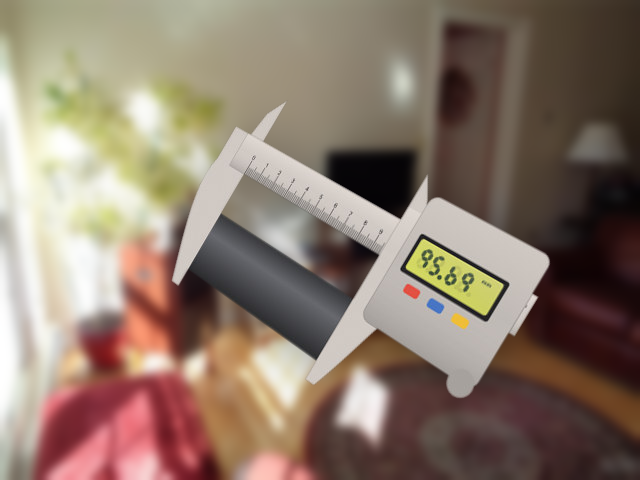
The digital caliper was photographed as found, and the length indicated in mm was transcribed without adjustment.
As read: 95.69 mm
